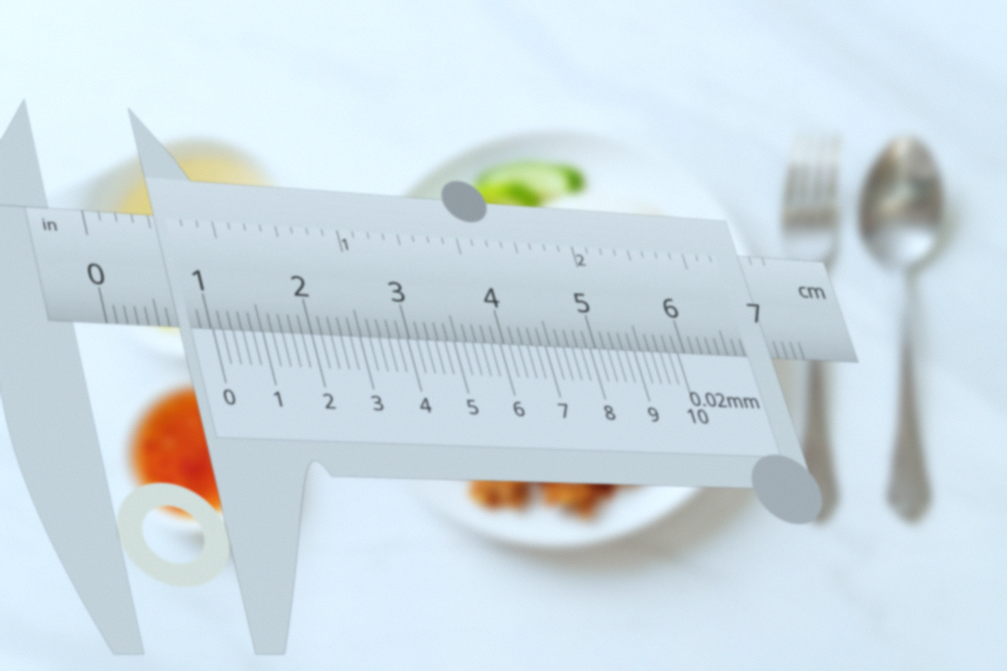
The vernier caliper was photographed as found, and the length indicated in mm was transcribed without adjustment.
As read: 10.2 mm
